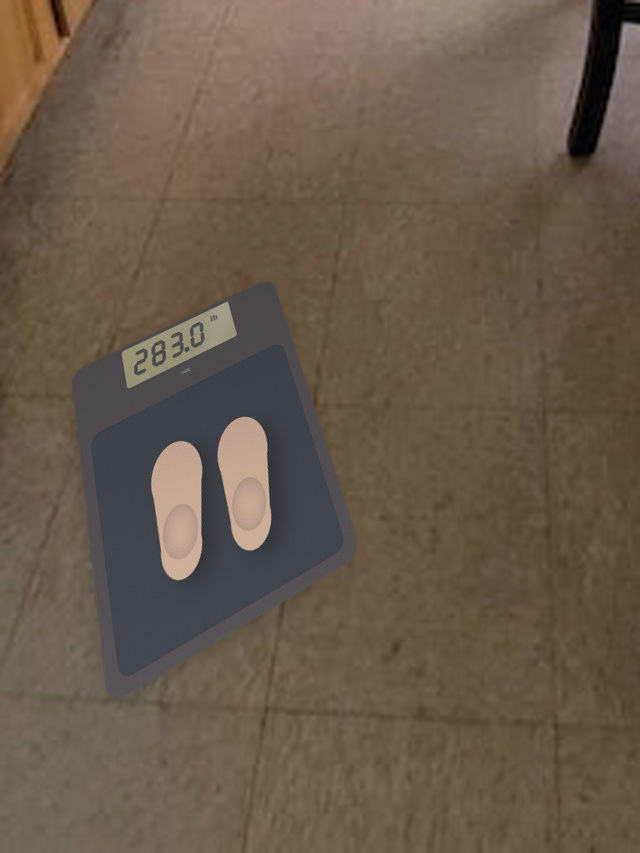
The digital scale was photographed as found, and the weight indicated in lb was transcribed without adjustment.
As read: 283.0 lb
